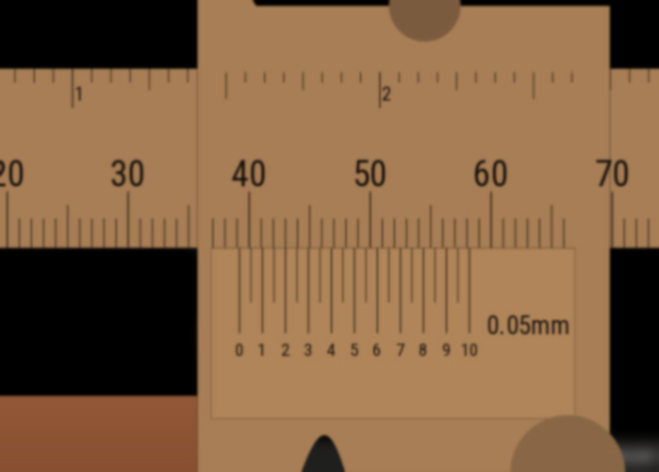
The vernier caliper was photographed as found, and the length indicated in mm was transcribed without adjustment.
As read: 39.2 mm
